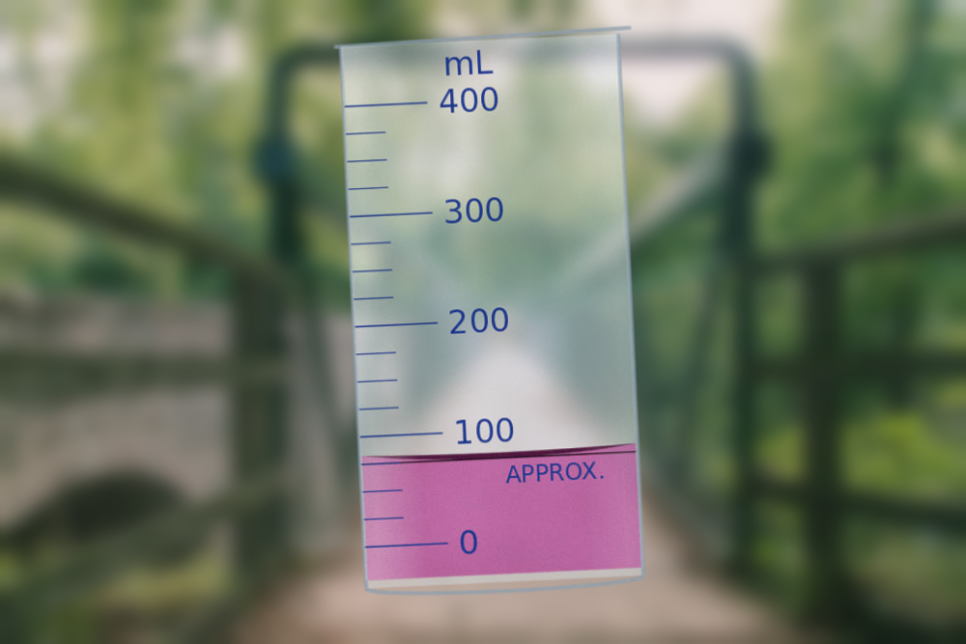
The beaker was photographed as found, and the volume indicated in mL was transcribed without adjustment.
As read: 75 mL
